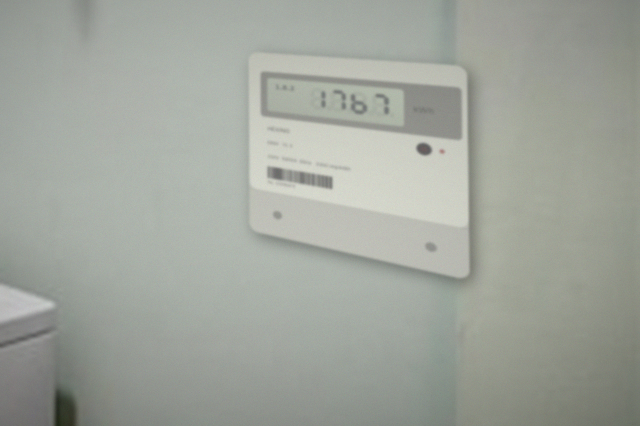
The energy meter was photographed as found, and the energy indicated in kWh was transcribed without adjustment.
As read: 1767 kWh
